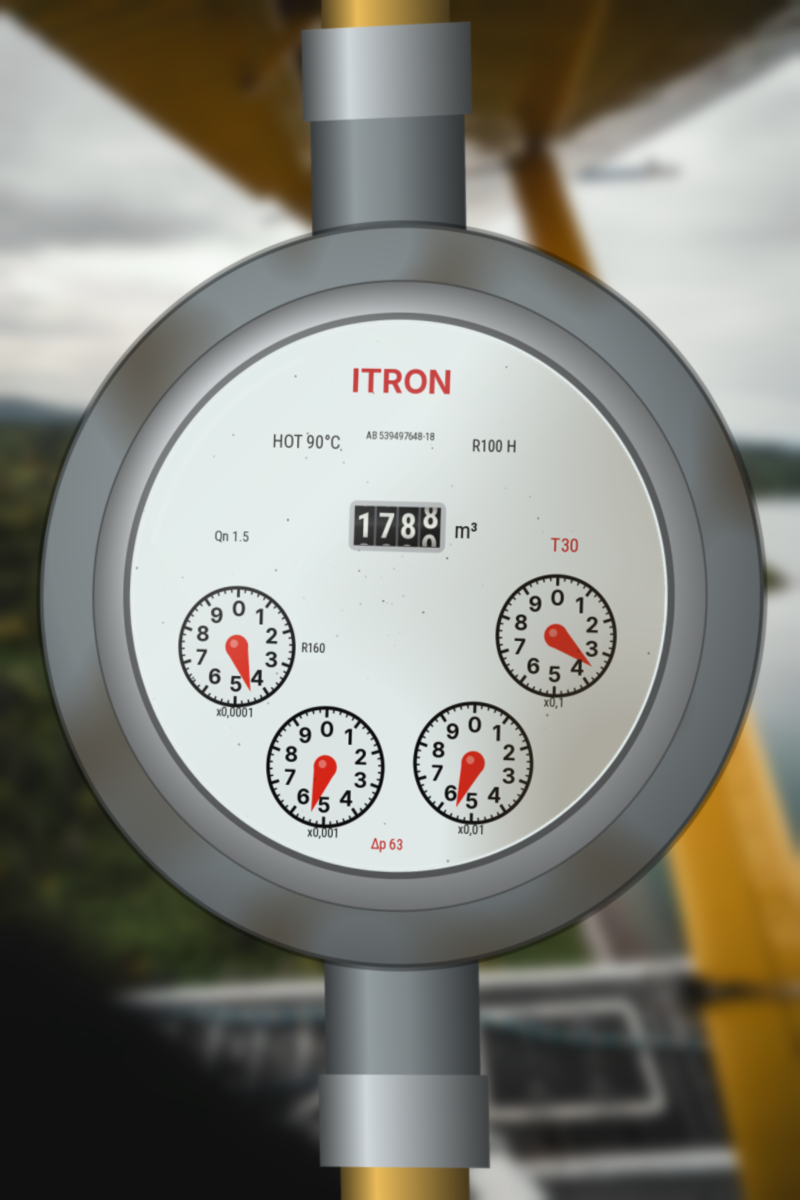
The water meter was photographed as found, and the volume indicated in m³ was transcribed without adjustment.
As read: 1788.3554 m³
